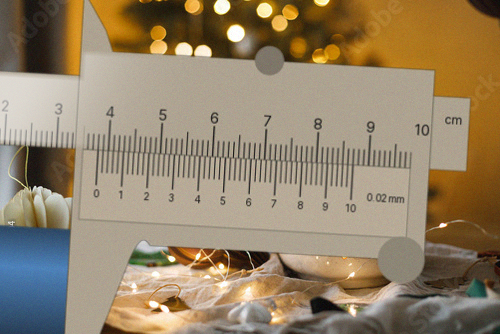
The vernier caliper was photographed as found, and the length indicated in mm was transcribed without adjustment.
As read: 38.0 mm
